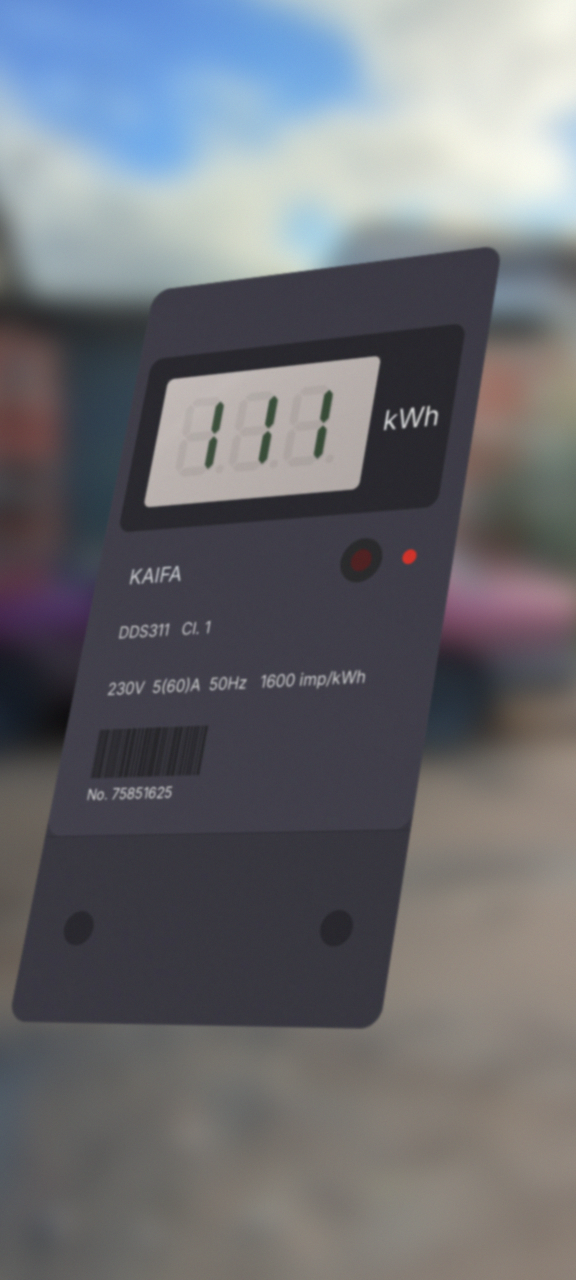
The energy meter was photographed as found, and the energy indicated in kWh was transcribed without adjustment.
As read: 111 kWh
